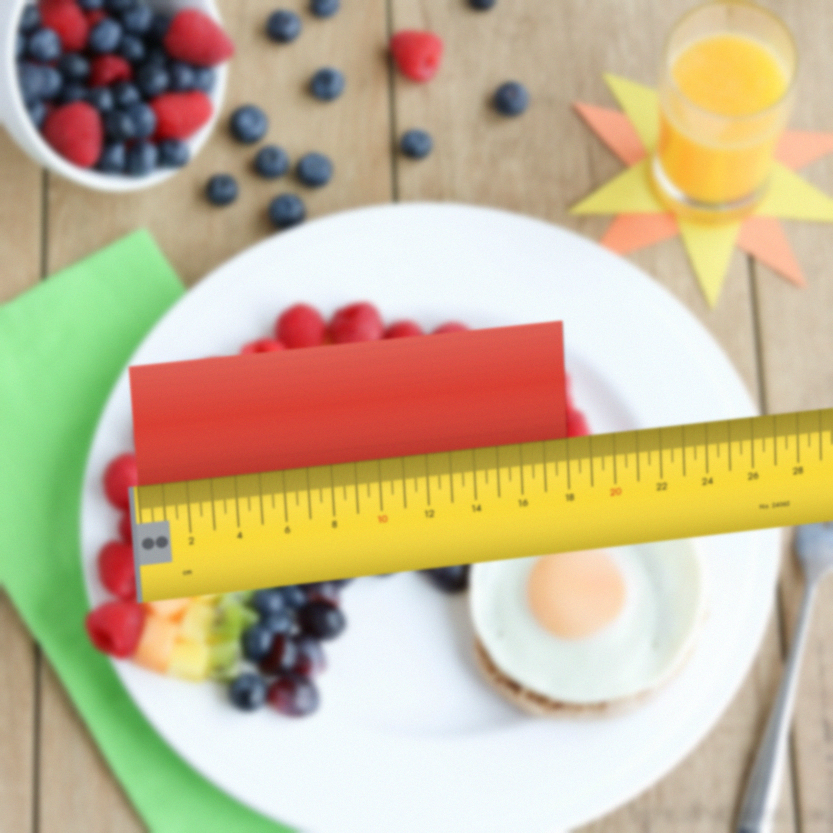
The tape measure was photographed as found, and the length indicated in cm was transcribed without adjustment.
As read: 18 cm
